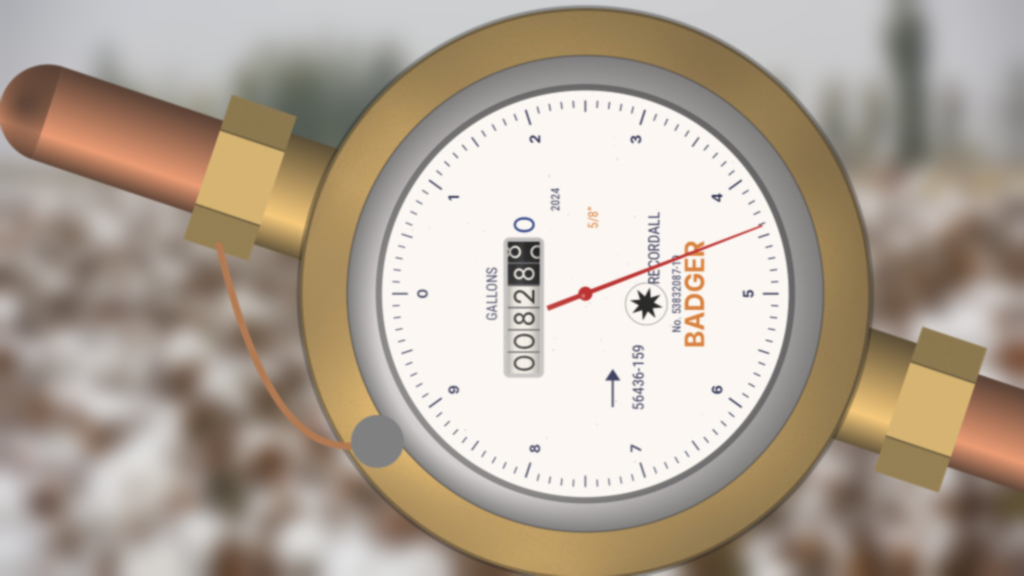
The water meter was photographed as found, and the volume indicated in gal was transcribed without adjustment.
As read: 82884.4 gal
